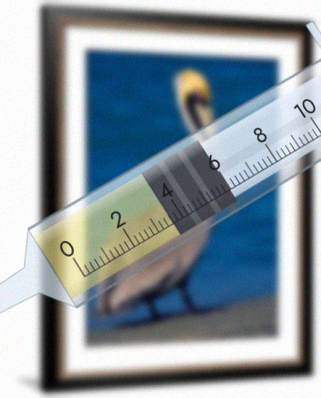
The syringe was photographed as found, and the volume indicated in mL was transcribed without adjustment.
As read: 3.6 mL
